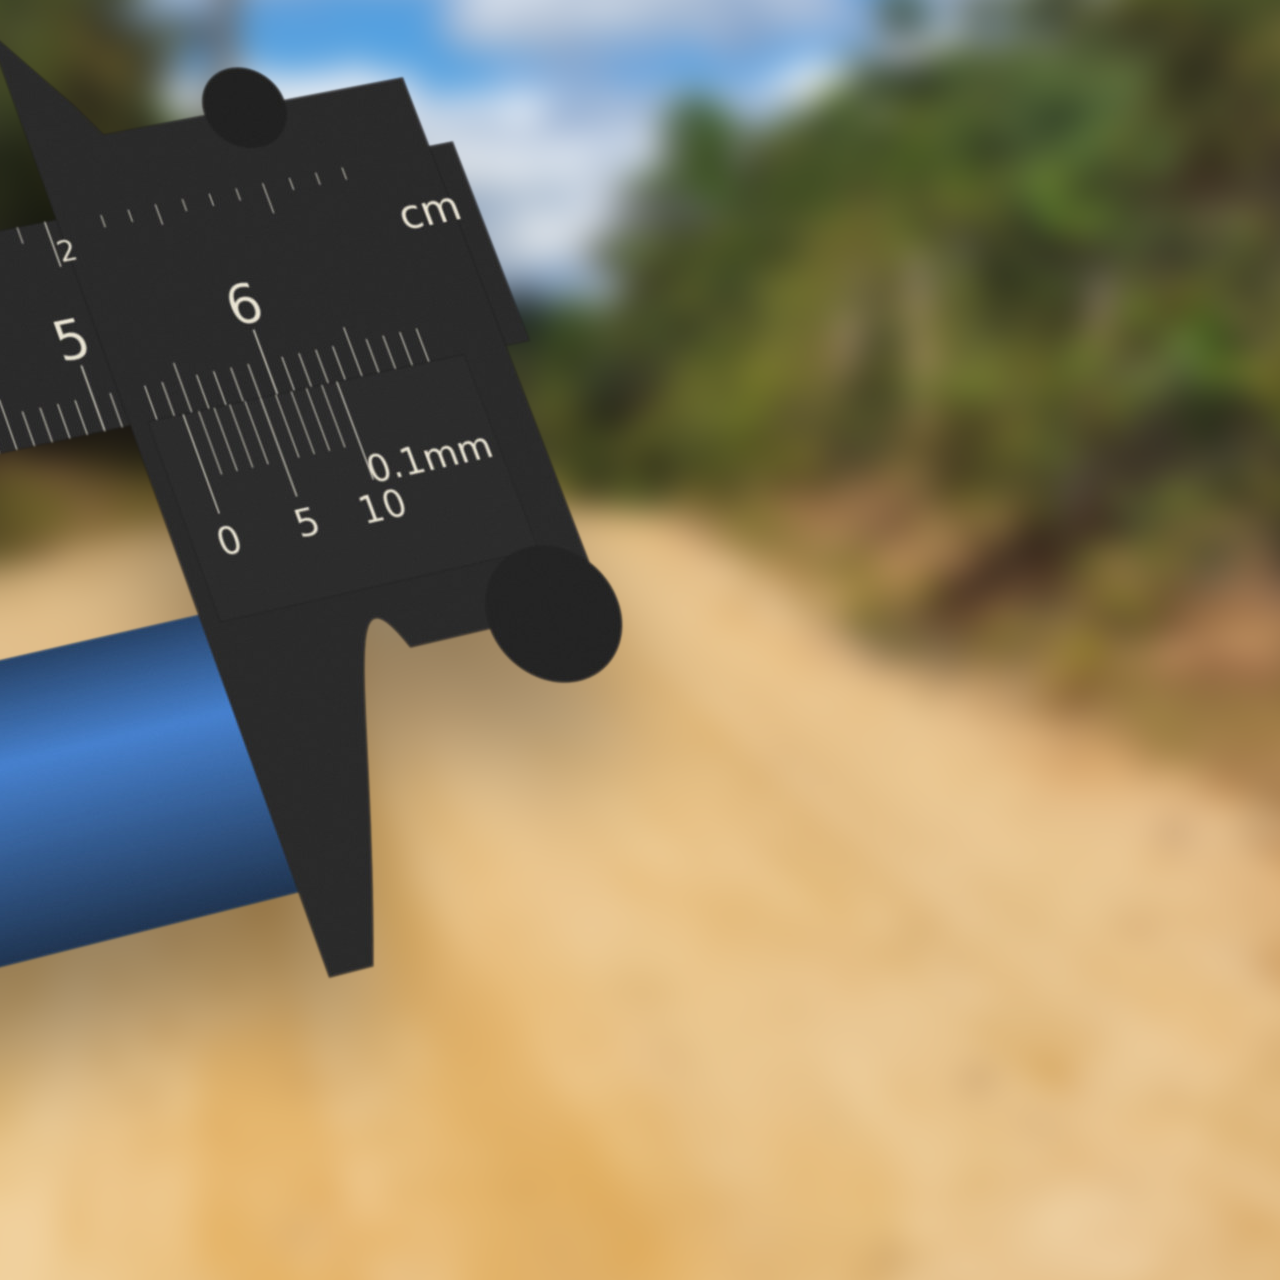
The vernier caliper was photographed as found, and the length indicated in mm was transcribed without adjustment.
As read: 54.5 mm
